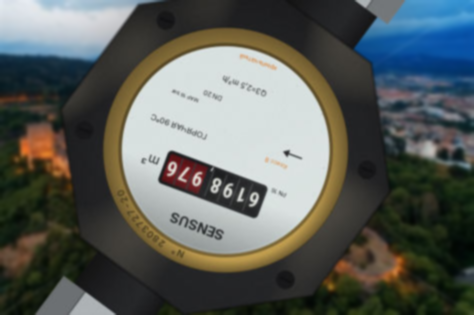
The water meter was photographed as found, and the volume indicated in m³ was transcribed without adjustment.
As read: 6198.976 m³
